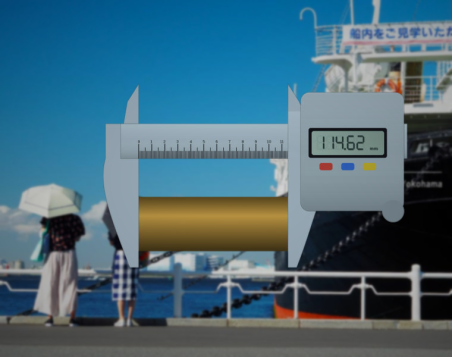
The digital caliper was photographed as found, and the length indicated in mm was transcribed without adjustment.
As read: 114.62 mm
